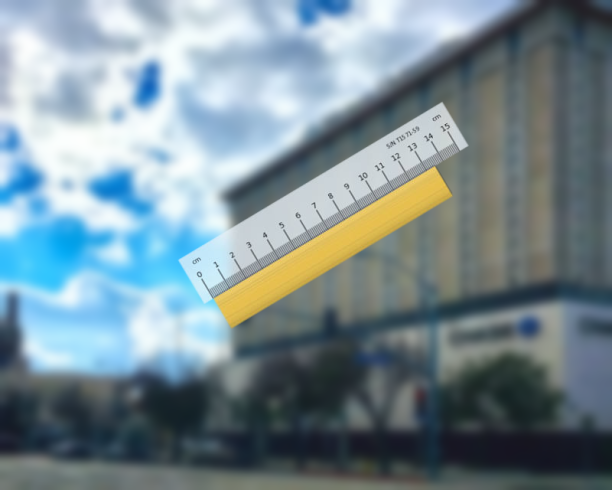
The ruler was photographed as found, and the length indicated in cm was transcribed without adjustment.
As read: 13.5 cm
